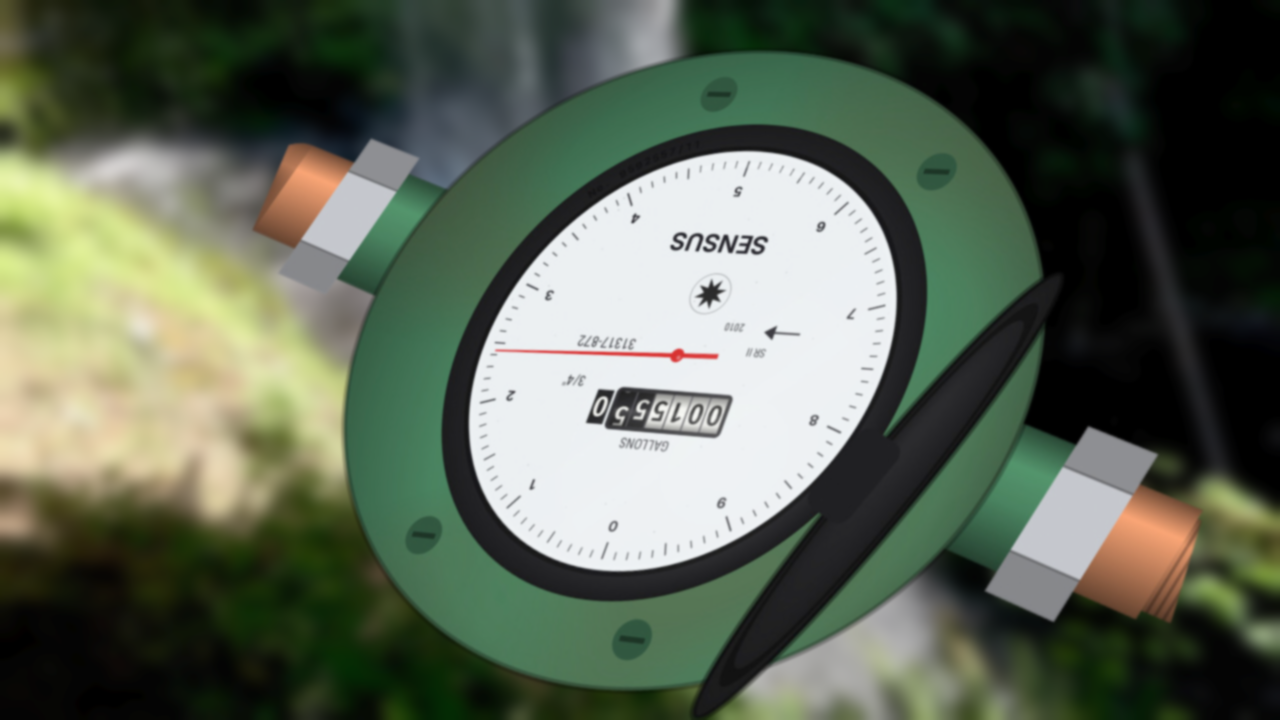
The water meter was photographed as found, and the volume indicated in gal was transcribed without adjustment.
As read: 15552.4 gal
